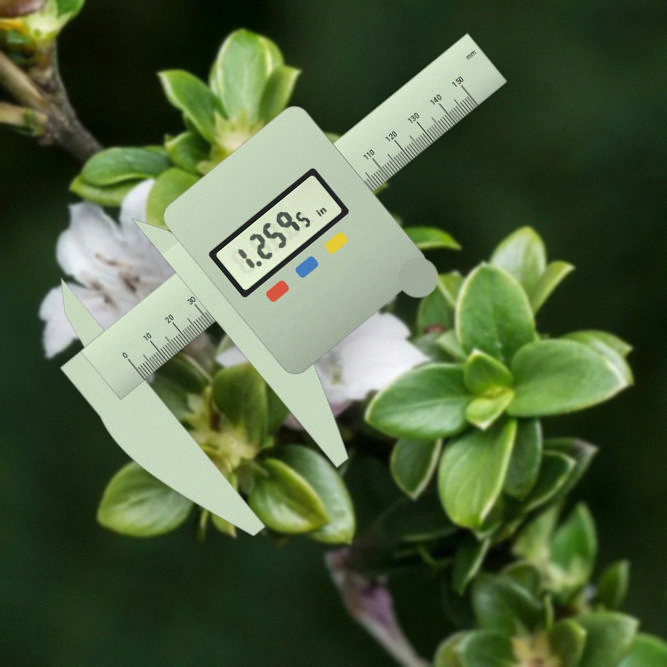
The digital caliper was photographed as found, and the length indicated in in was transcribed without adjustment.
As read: 1.2595 in
